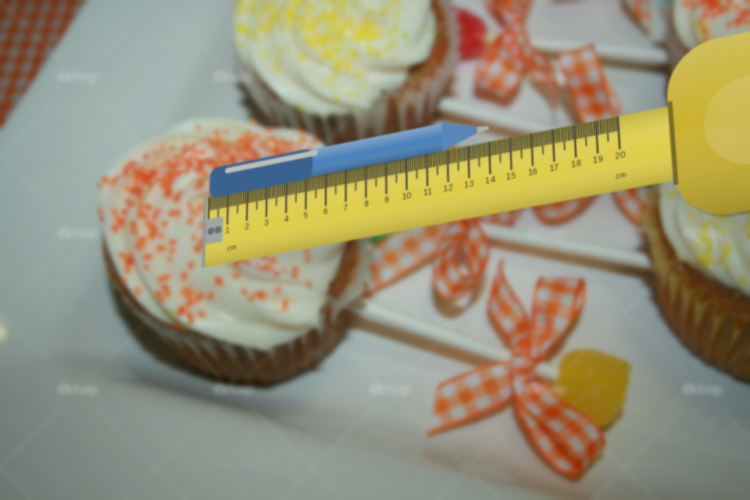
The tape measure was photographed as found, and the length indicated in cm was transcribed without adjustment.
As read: 14 cm
